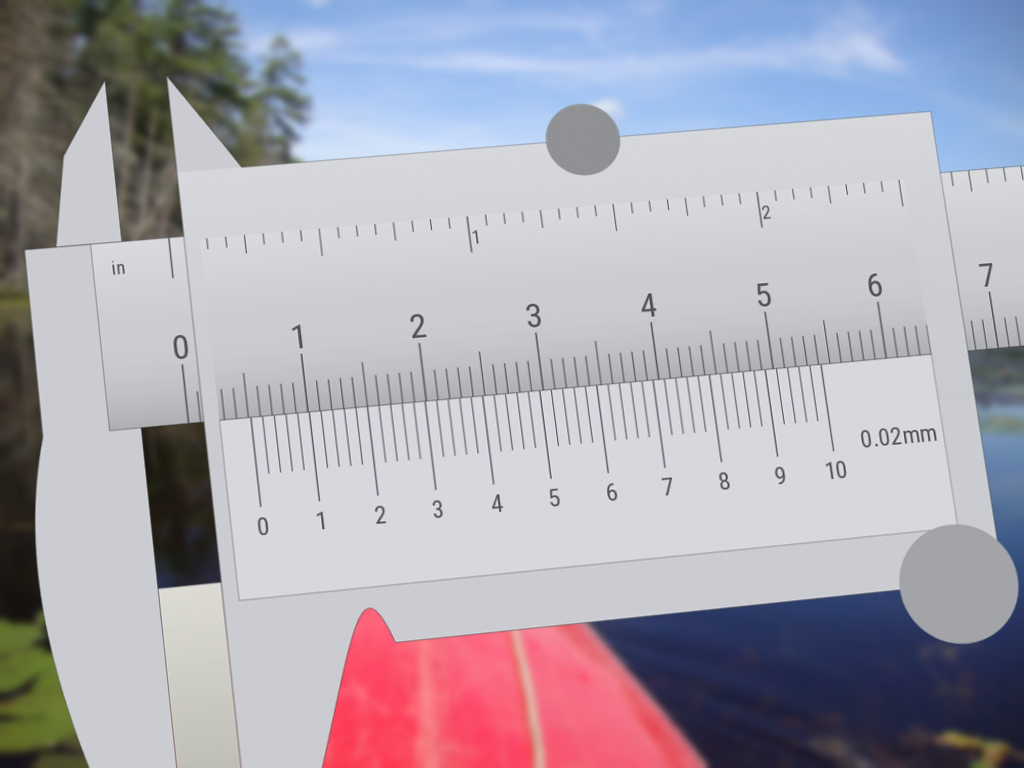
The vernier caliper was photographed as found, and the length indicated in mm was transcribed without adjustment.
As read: 5.2 mm
